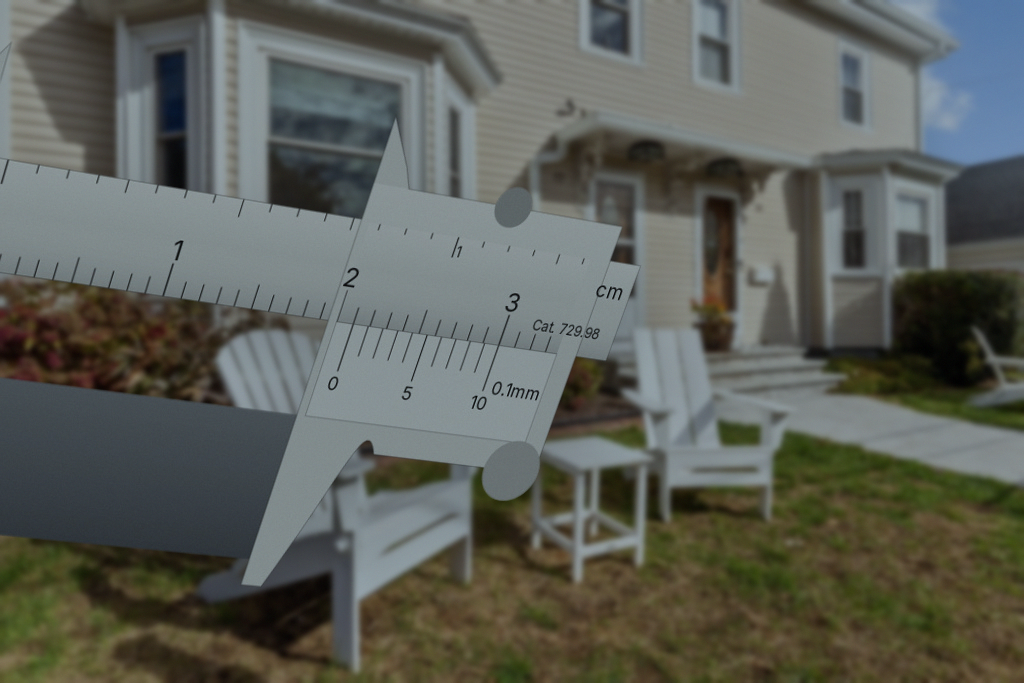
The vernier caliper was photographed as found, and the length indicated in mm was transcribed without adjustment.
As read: 21.0 mm
